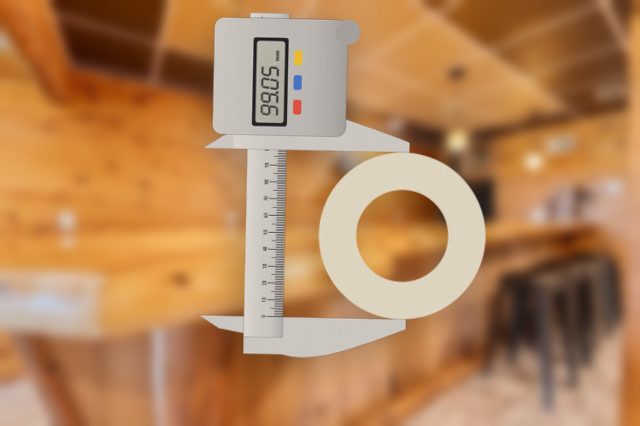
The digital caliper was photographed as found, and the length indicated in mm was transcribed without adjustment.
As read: 99.05 mm
